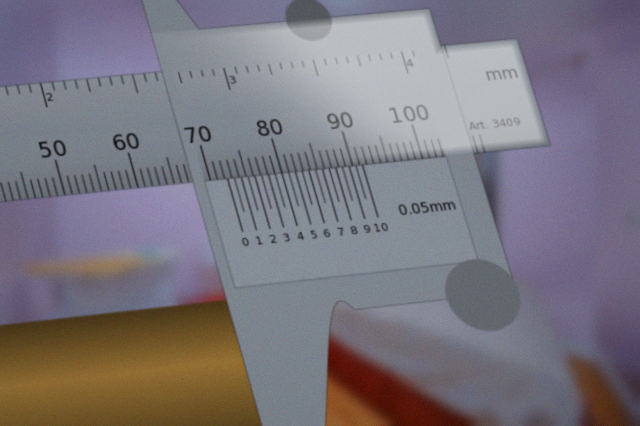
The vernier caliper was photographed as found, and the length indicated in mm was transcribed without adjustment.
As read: 72.4 mm
